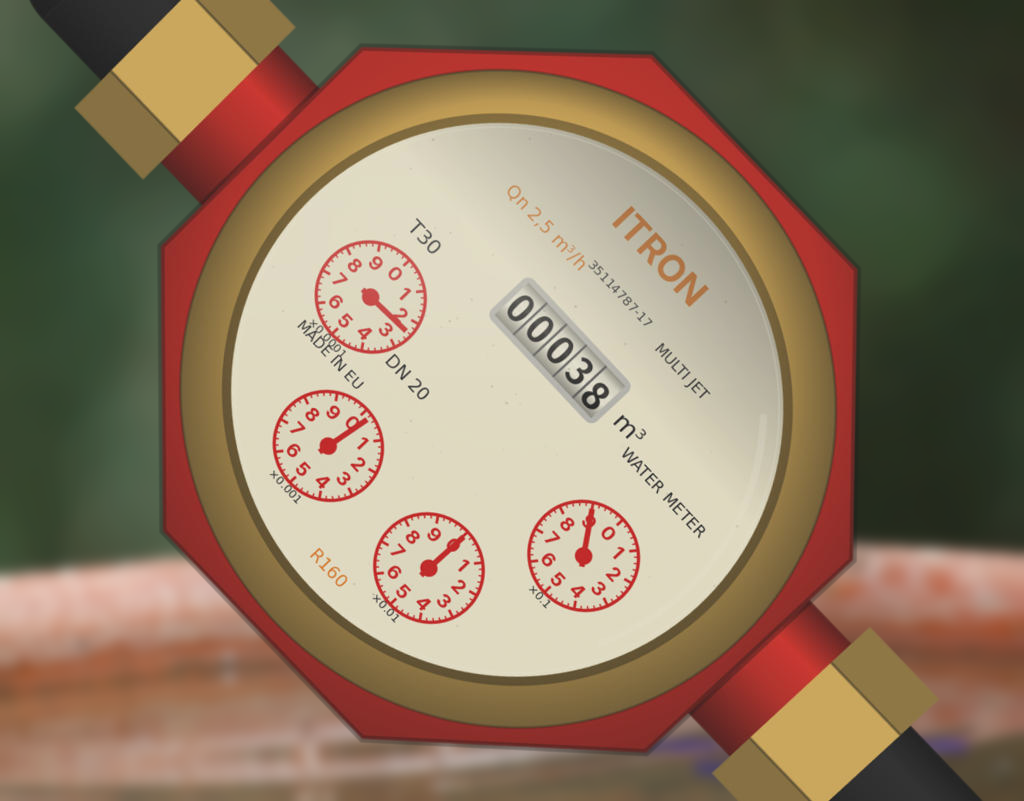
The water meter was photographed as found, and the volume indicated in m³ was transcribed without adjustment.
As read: 37.9002 m³
